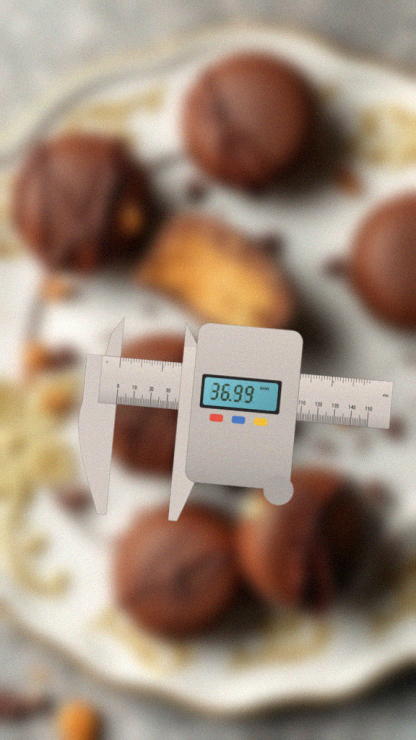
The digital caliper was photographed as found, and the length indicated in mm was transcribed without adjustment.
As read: 36.99 mm
